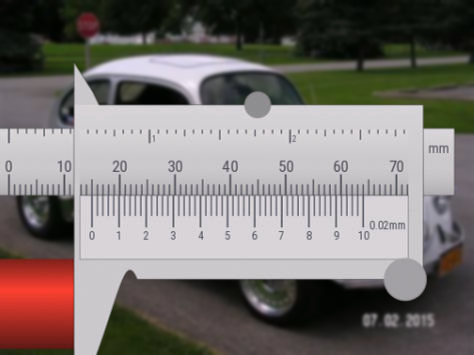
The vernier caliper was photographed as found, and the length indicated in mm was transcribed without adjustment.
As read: 15.0 mm
